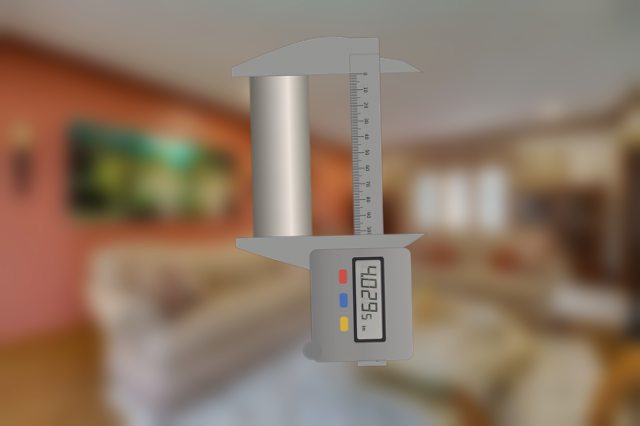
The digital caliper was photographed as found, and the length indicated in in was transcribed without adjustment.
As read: 4.0295 in
